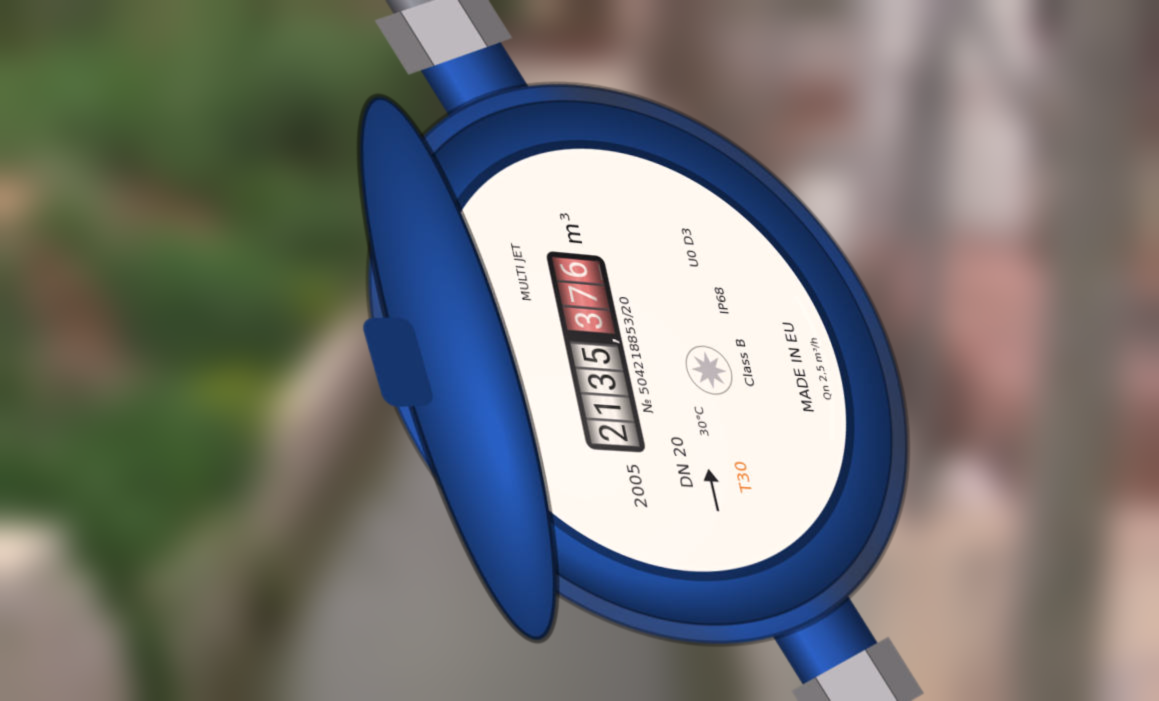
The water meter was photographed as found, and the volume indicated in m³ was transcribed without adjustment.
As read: 2135.376 m³
